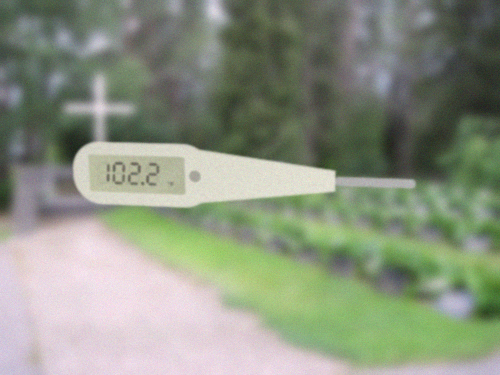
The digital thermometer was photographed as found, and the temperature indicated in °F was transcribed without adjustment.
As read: 102.2 °F
